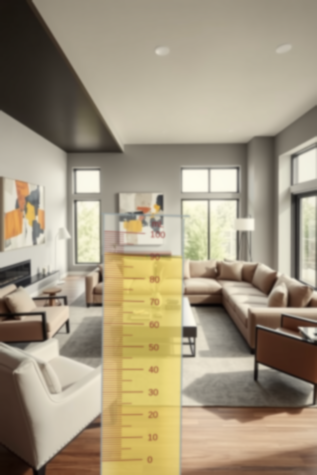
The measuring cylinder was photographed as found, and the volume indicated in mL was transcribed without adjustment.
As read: 90 mL
